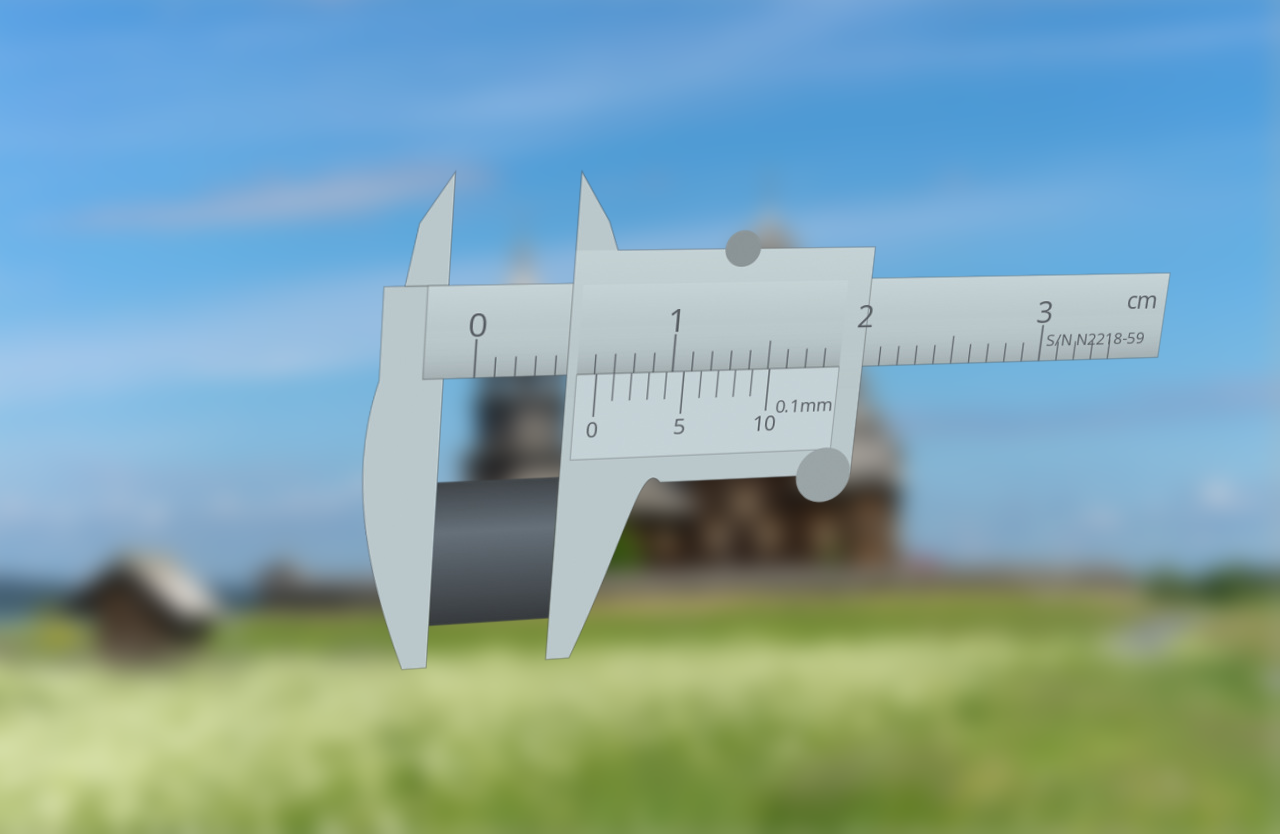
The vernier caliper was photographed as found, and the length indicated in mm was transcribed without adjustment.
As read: 6.1 mm
